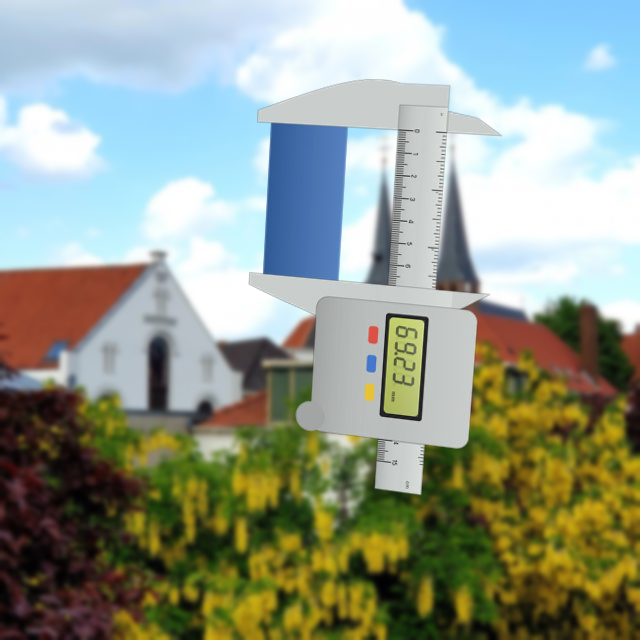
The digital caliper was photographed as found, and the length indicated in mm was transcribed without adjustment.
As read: 69.23 mm
